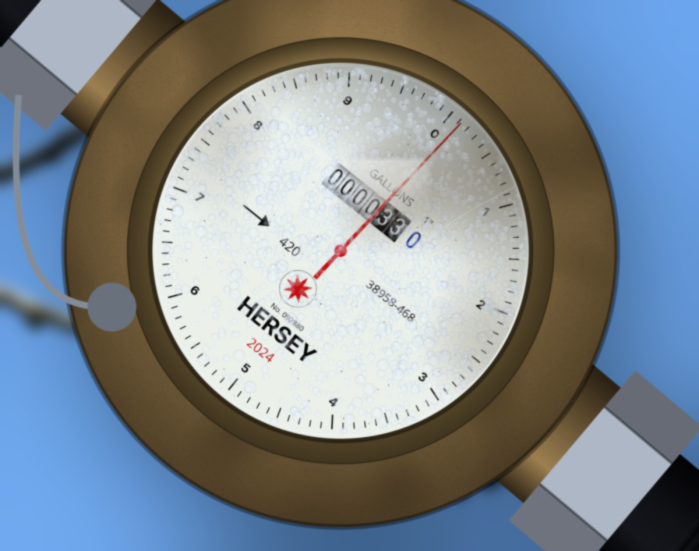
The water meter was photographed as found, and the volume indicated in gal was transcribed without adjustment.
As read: 330.1 gal
